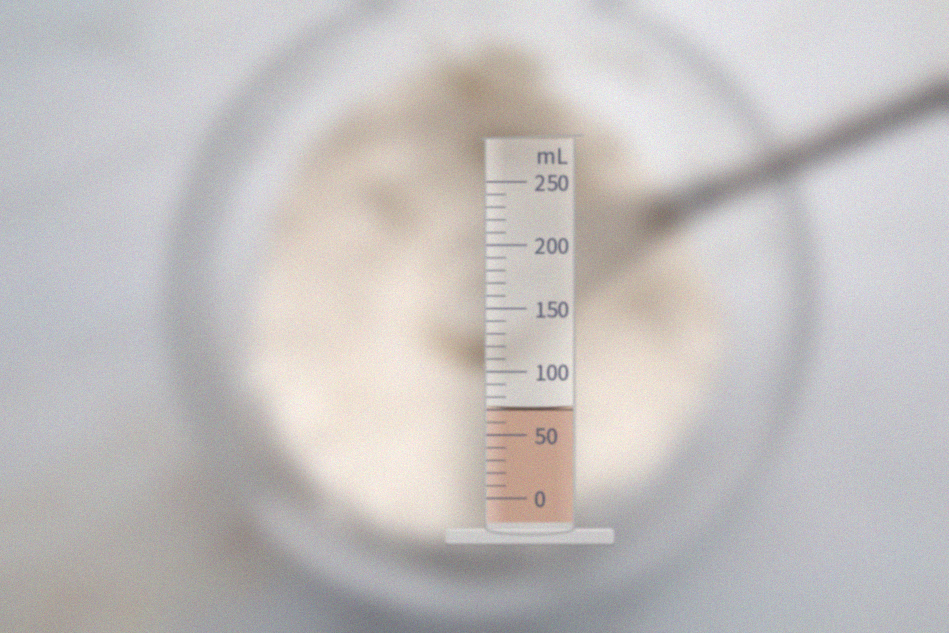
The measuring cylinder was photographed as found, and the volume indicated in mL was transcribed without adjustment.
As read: 70 mL
